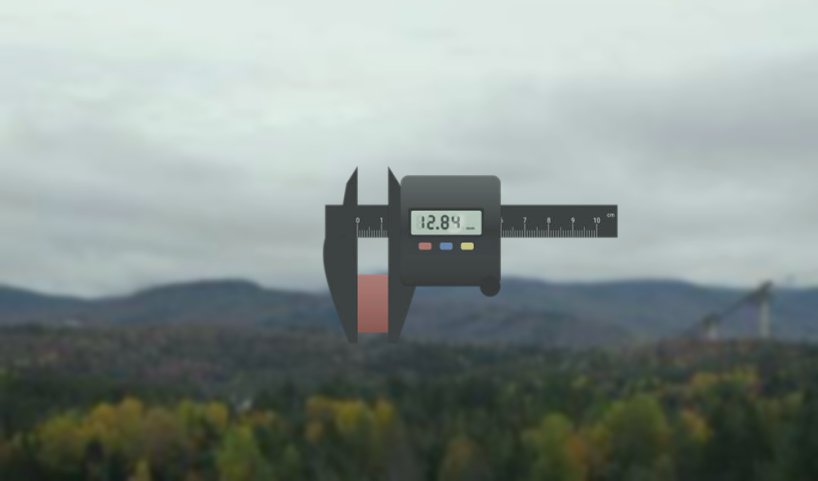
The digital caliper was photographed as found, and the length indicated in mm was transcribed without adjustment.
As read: 12.84 mm
